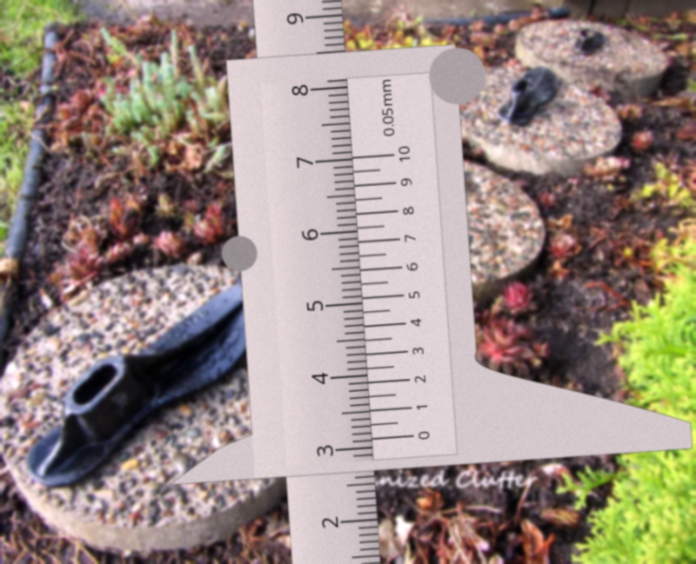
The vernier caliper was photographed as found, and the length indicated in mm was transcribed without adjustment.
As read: 31.2 mm
